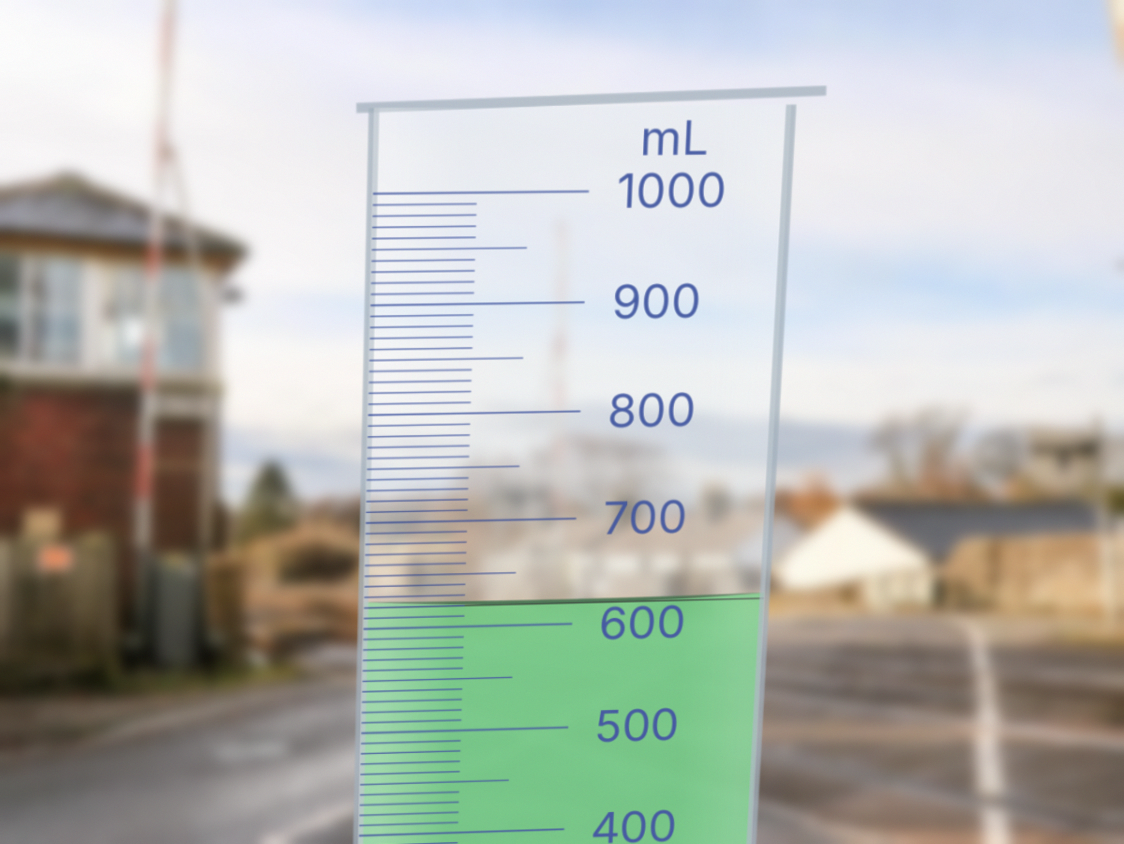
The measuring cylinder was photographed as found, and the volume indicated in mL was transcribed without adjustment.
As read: 620 mL
